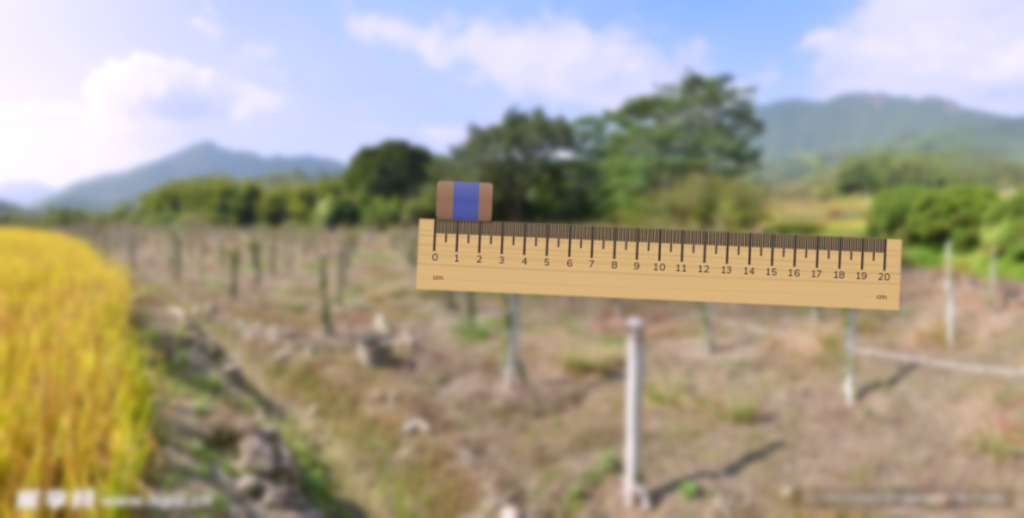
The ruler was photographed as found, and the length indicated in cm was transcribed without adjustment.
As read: 2.5 cm
